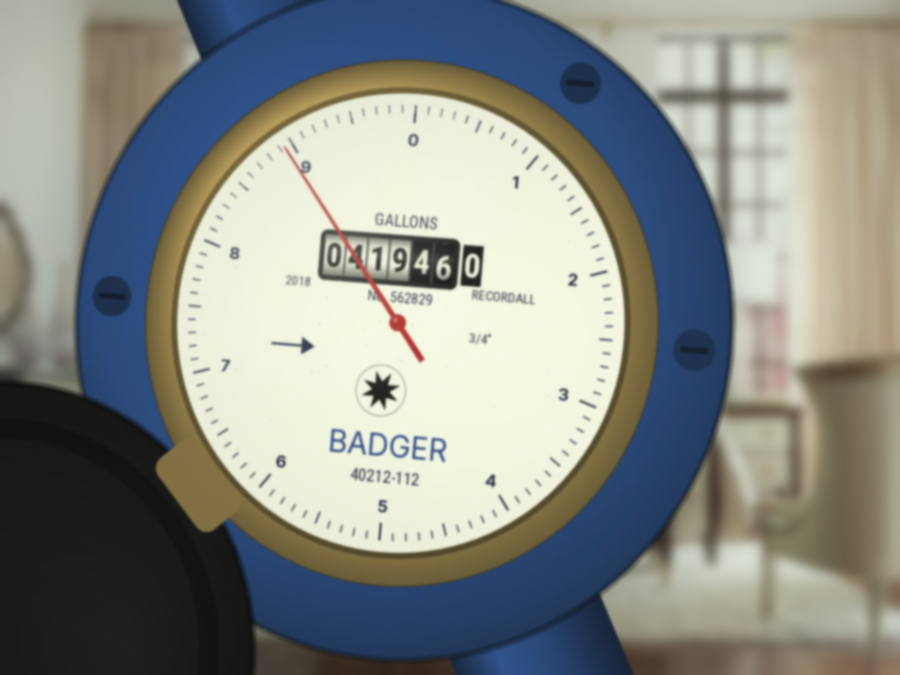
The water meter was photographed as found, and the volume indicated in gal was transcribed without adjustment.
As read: 419458.9 gal
